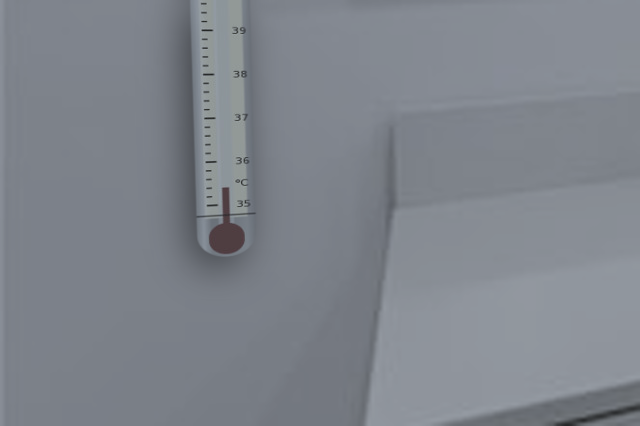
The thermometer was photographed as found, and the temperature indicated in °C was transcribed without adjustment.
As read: 35.4 °C
